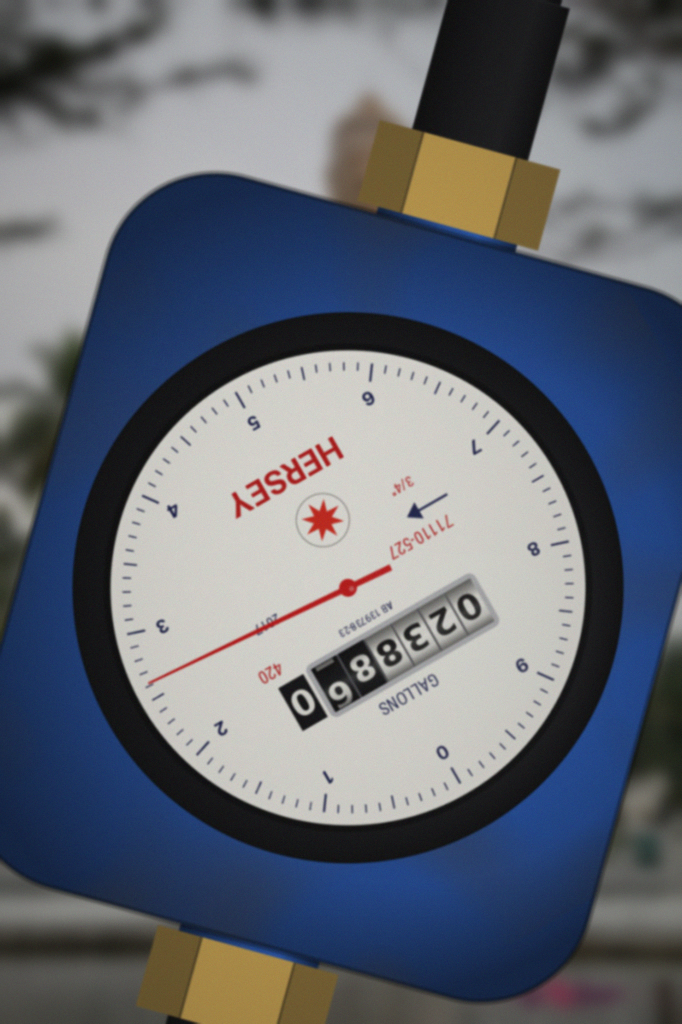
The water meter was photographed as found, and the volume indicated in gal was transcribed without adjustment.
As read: 238862.6 gal
